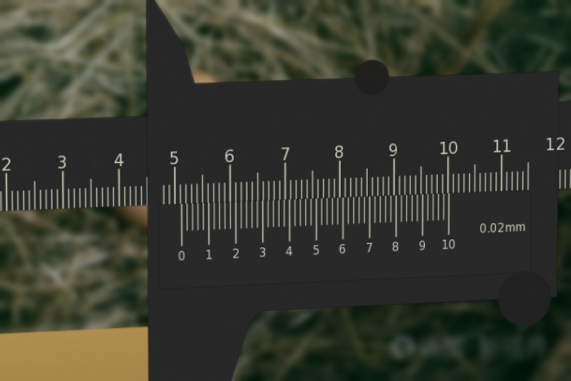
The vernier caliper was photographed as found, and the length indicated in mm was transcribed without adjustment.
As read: 51.2 mm
